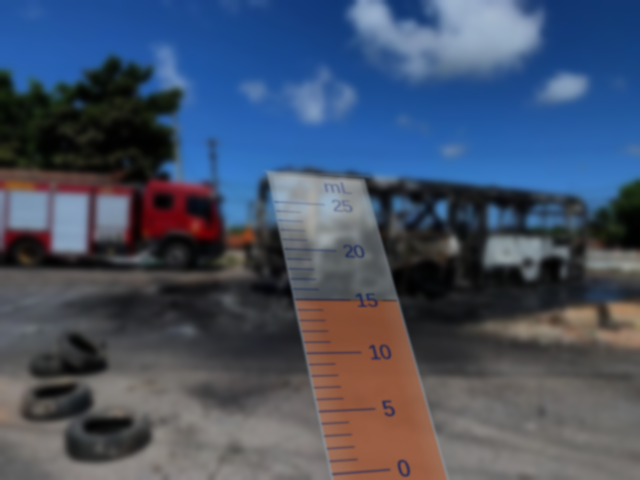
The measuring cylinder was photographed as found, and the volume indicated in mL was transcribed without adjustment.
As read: 15 mL
